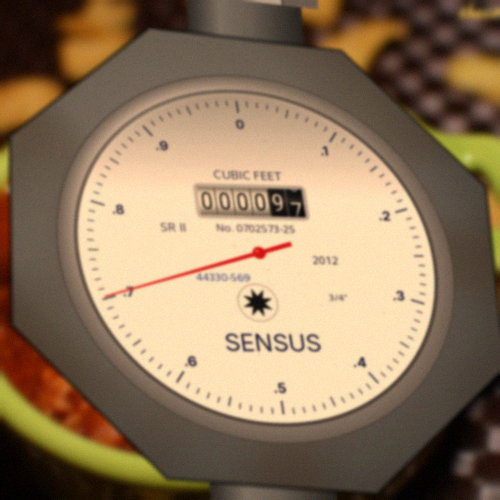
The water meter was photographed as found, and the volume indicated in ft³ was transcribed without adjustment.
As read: 96.70 ft³
